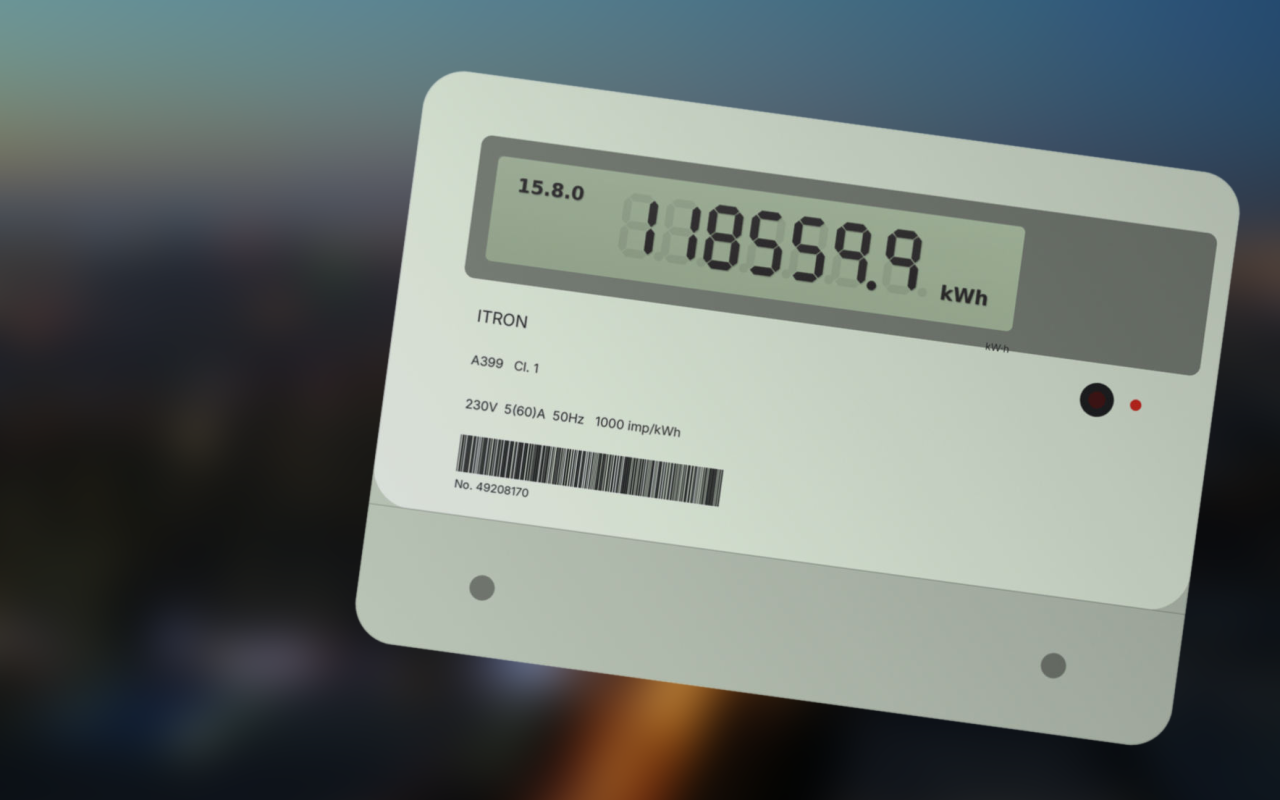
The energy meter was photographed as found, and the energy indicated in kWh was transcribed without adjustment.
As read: 118559.9 kWh
